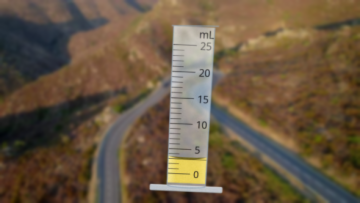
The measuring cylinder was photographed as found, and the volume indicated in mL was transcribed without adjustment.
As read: 3 mL
